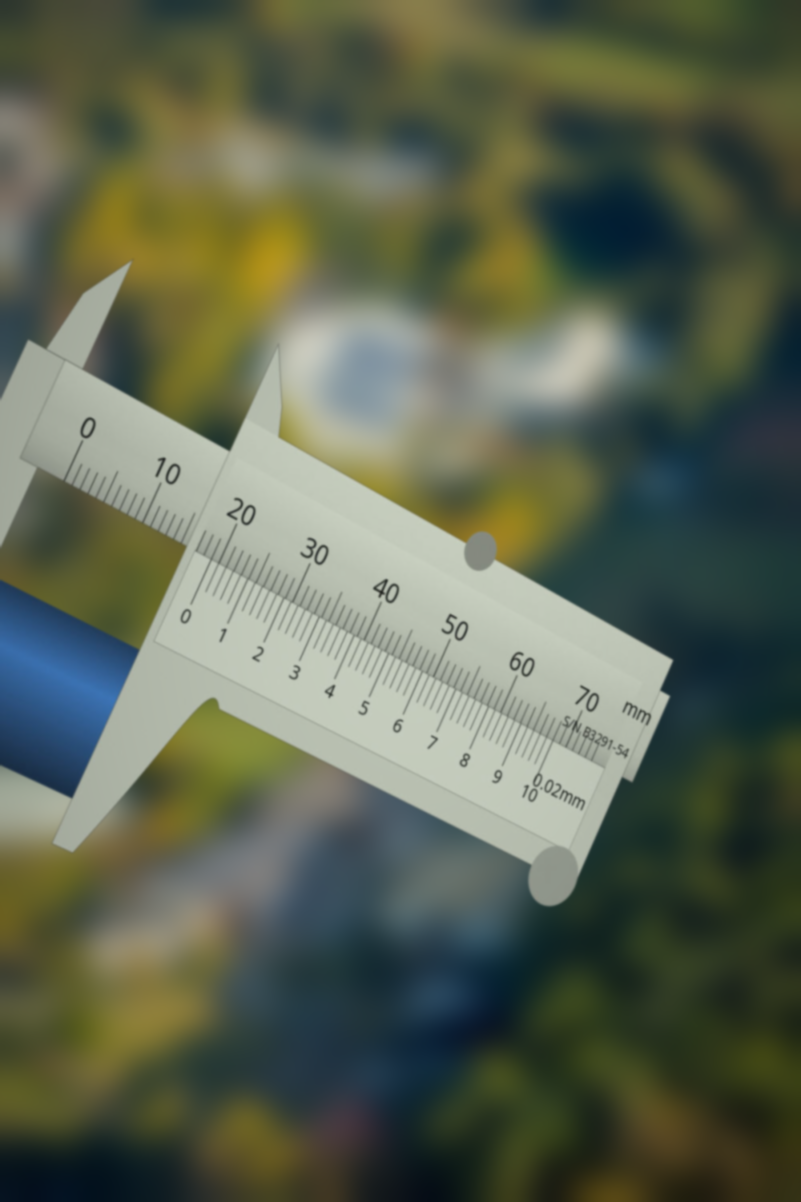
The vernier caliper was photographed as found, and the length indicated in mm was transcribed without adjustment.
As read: 19.0 mm
